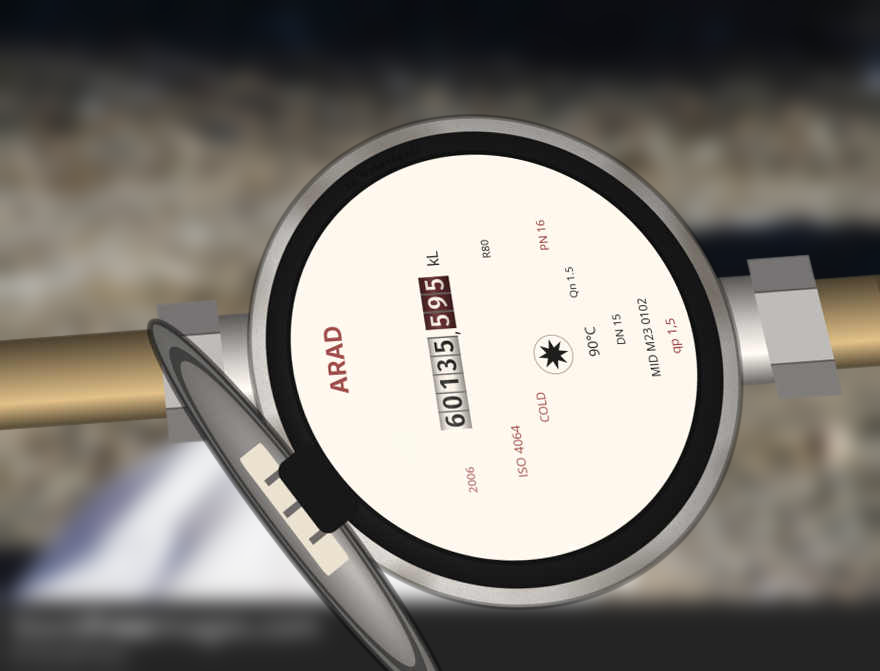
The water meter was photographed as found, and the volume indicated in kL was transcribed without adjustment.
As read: 60135.595 kL
